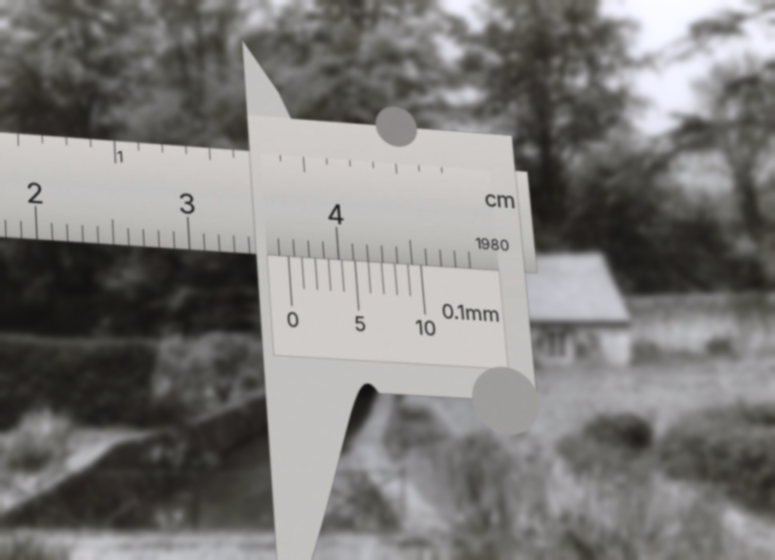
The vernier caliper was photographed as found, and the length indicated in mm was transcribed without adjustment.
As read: 36.6 mm
